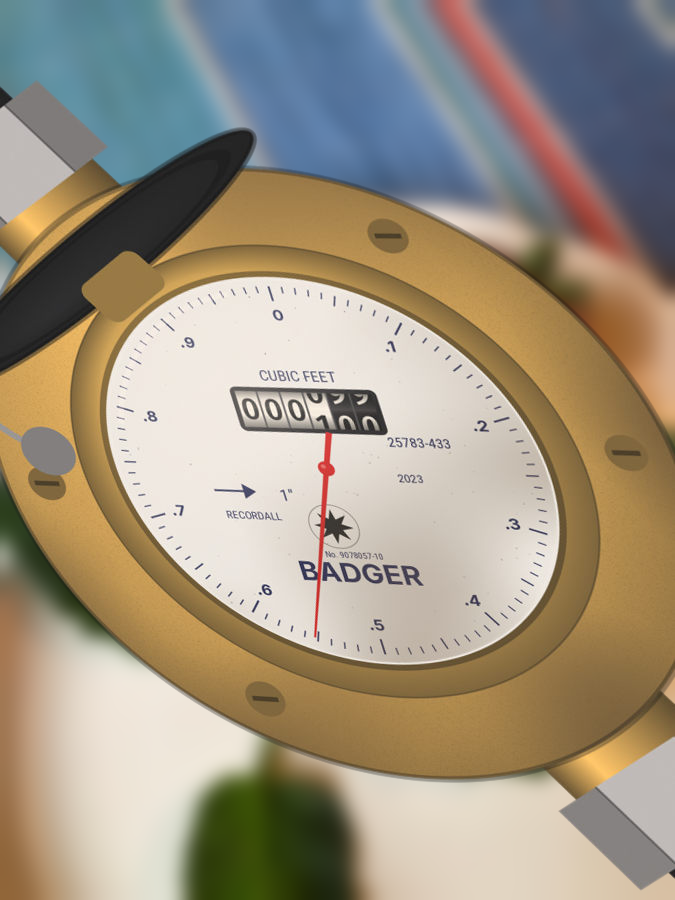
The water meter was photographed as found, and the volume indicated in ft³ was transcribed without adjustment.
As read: 99.55 ft³
